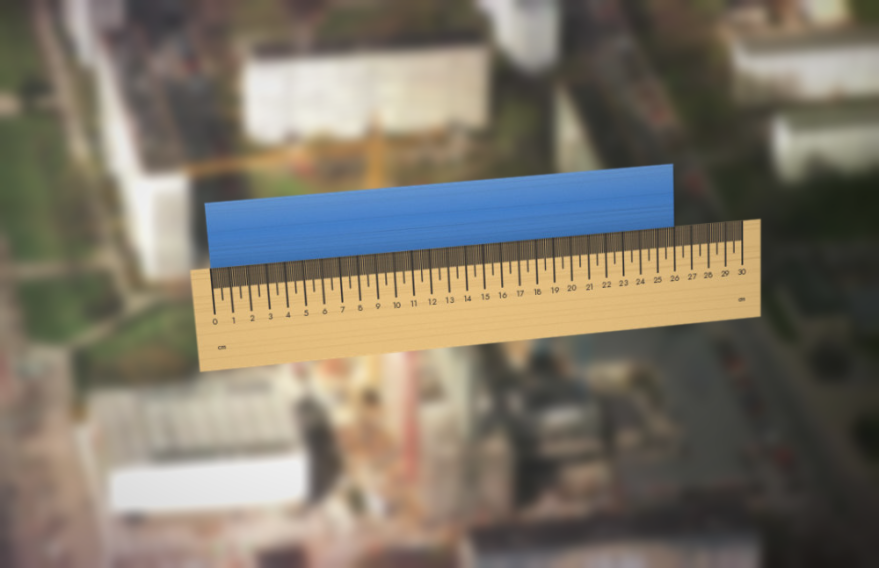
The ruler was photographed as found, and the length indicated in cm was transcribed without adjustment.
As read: 26 cm
